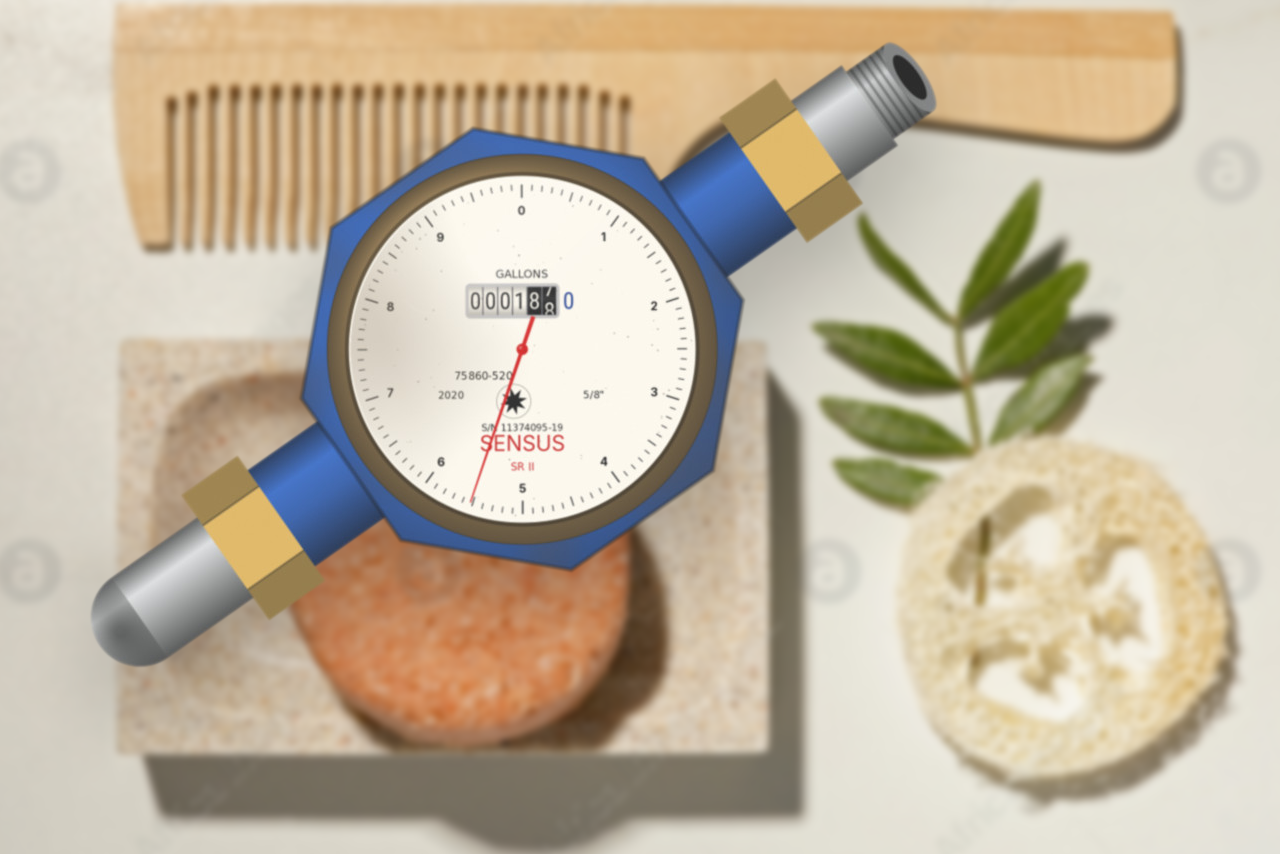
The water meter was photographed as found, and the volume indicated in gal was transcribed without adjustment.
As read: 1875.5 gal
